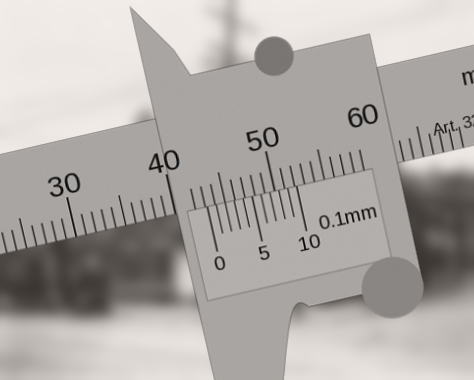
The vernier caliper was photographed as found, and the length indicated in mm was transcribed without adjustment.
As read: 43.2 mm
